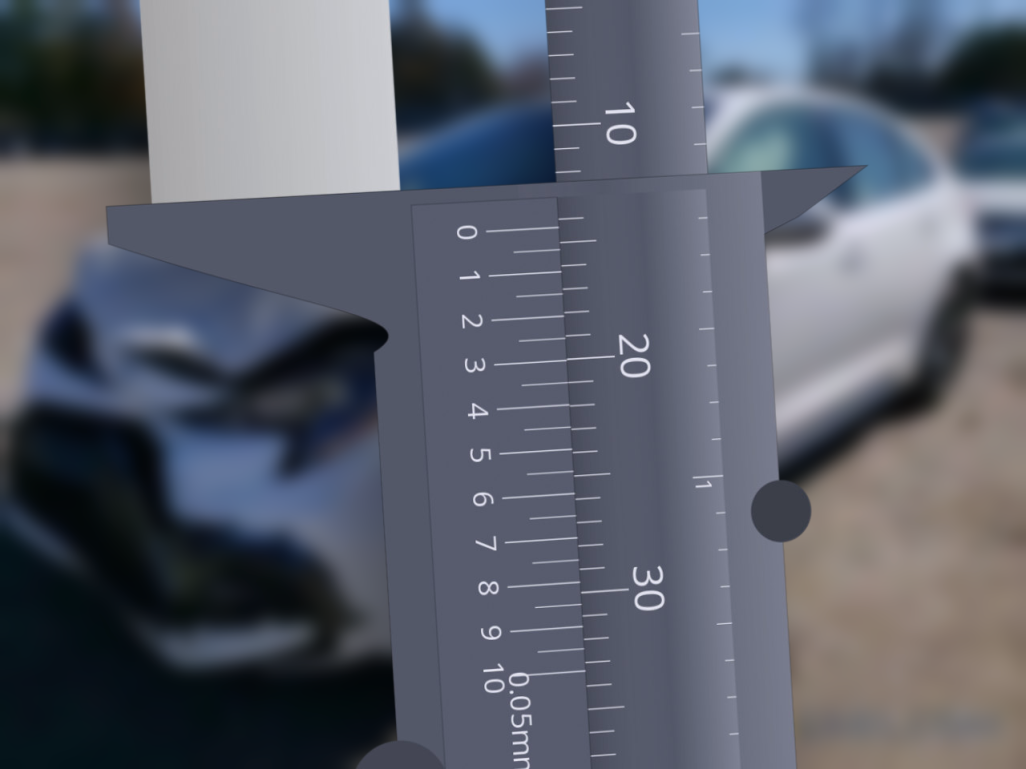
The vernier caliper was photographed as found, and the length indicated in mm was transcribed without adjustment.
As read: 14.35 mm
